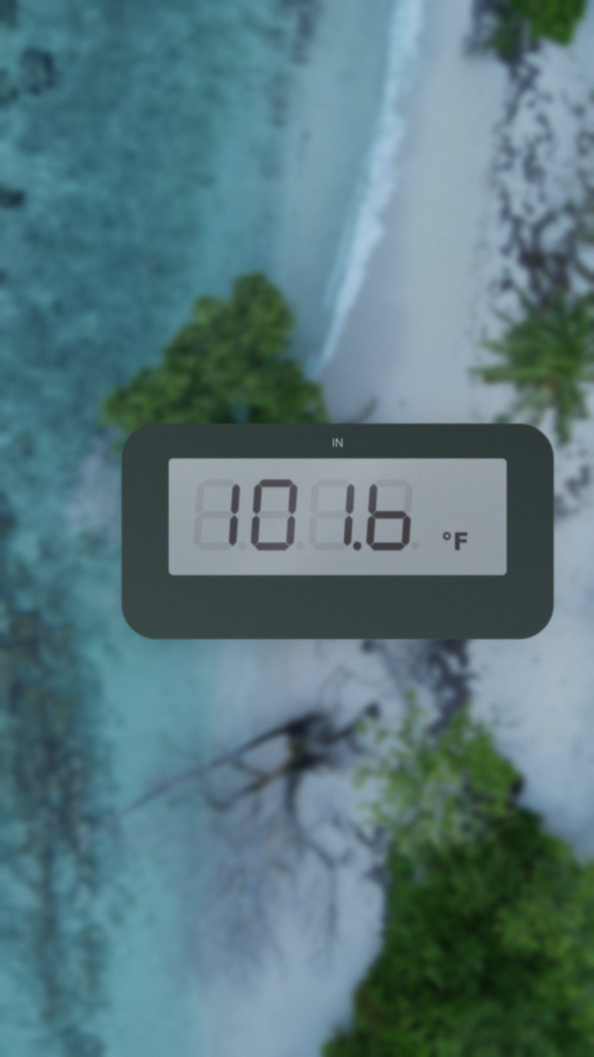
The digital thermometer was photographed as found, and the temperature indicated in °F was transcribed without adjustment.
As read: 101.6 °F
